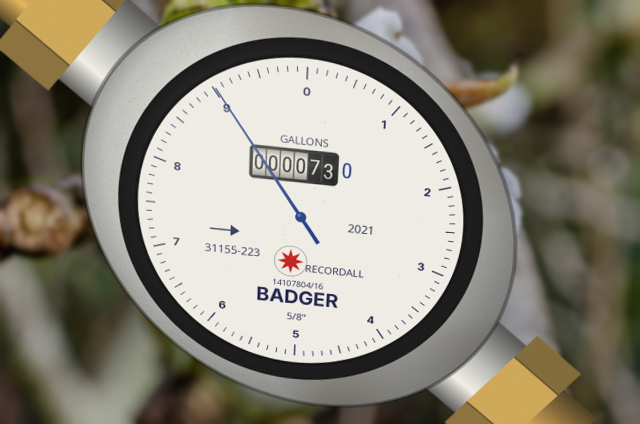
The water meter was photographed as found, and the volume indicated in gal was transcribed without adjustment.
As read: 729.0 gal
